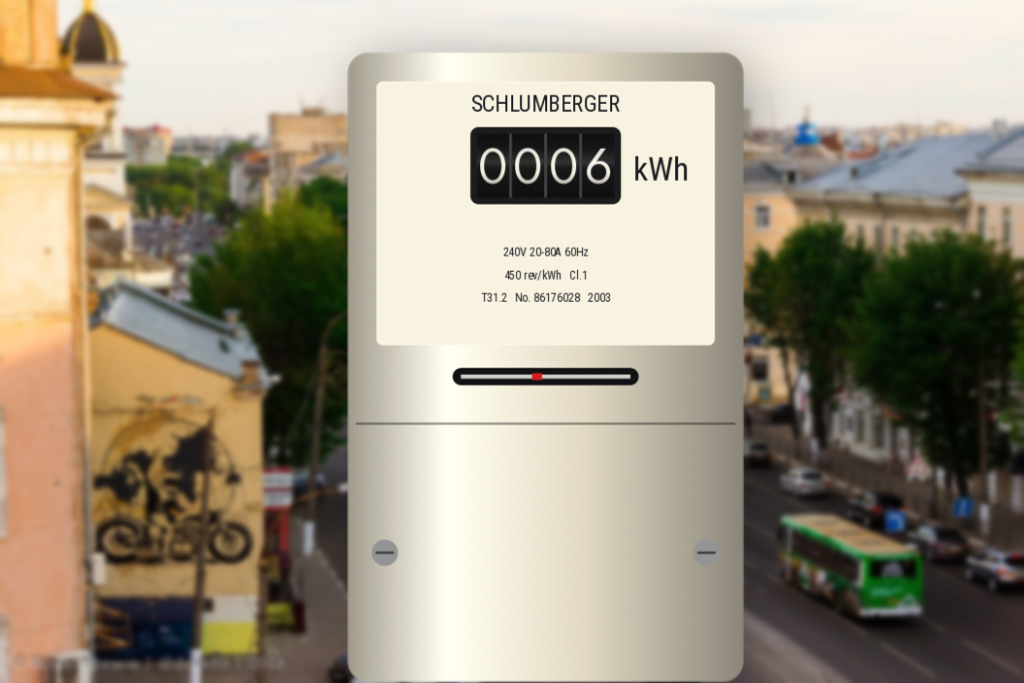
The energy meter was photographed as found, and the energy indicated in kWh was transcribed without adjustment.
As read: 6 kWh
